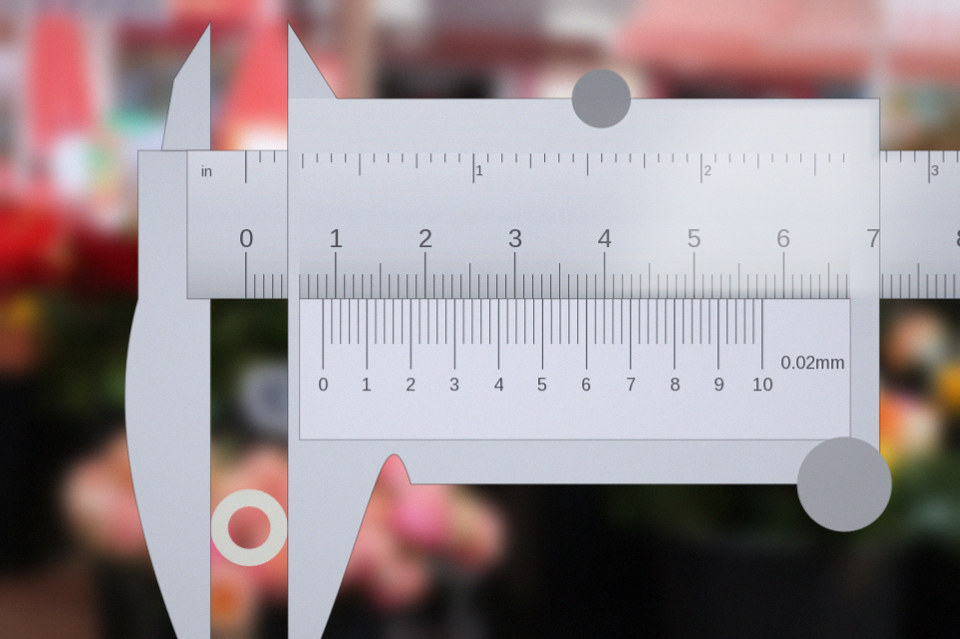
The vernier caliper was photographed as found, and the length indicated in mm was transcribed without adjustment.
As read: 8.6 mm
